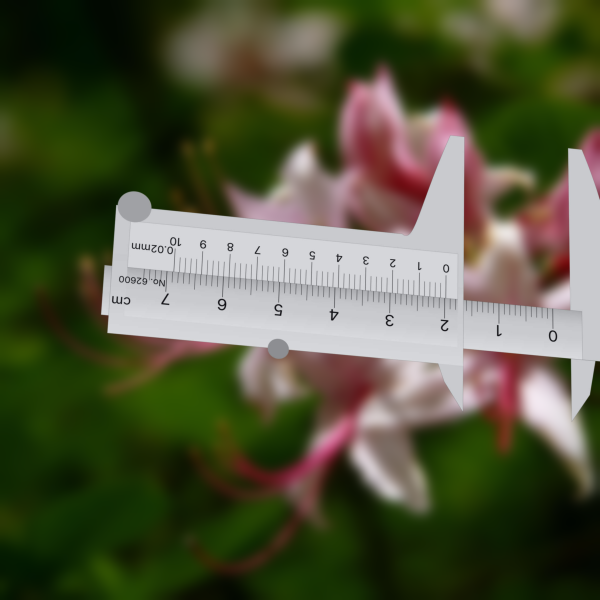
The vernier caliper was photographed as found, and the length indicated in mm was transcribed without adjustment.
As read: 19.8 mm
